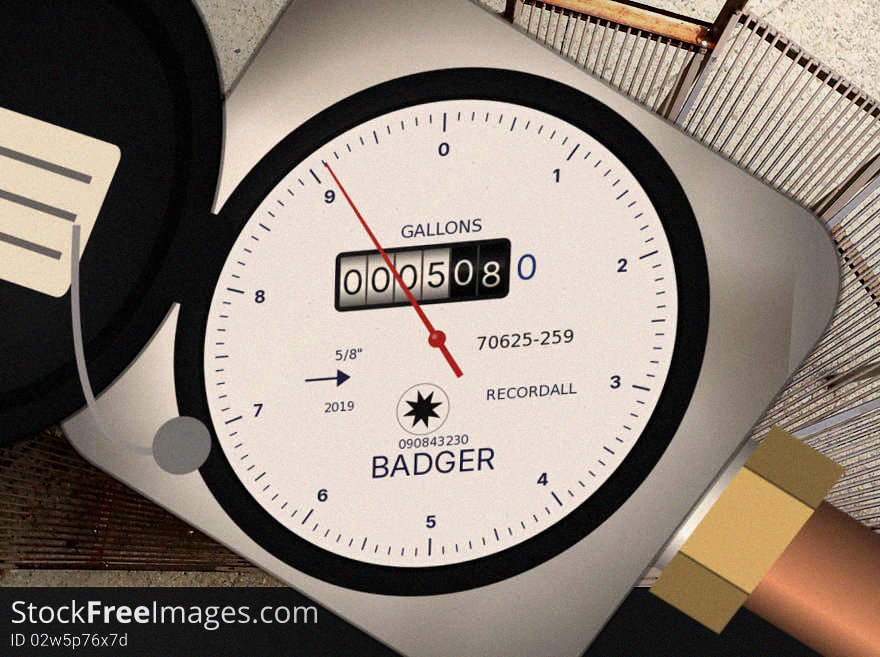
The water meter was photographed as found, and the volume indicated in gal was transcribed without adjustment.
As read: 5079.1 gal
